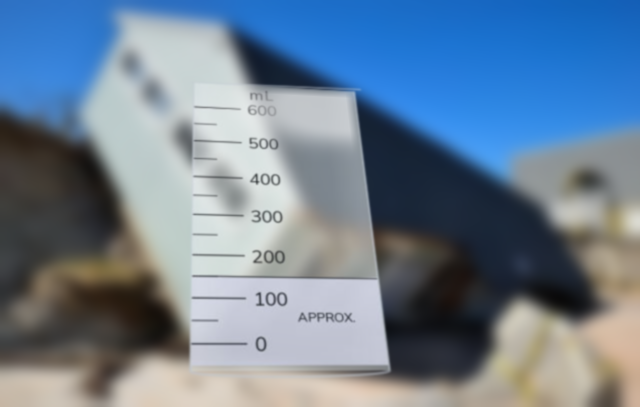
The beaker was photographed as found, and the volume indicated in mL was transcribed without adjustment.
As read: 150 mL
